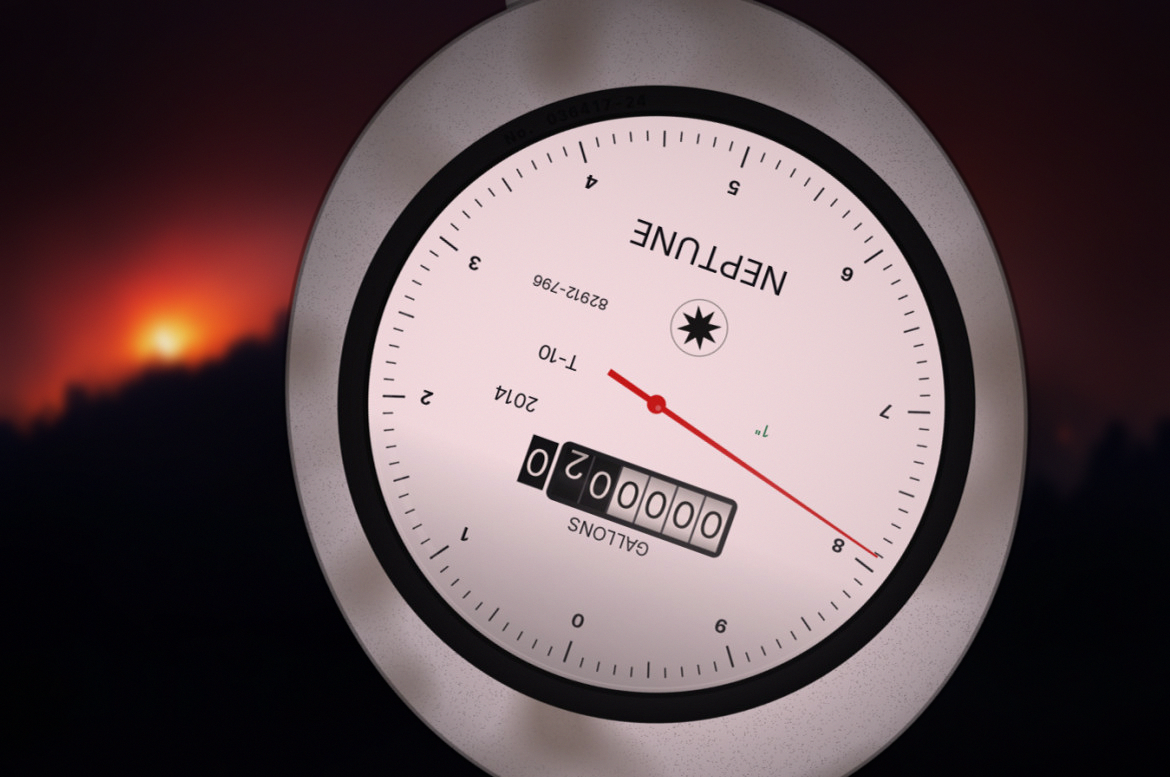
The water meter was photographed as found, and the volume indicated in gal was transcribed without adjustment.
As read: 17.9 gal
